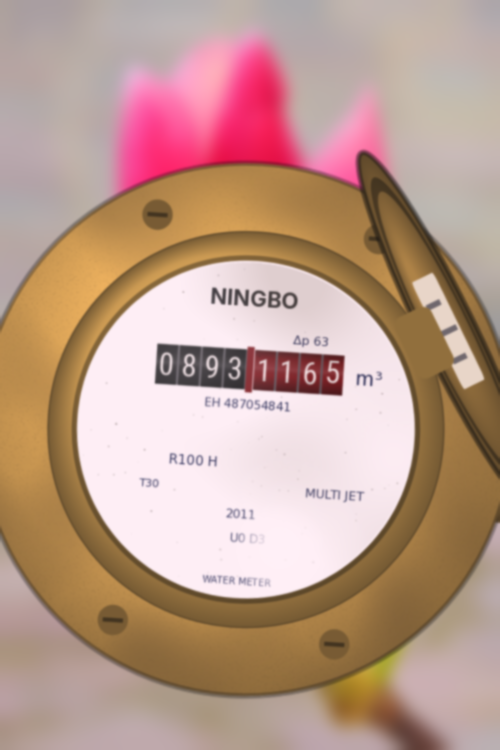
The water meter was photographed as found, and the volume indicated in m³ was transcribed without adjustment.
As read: 893.1165 m³
